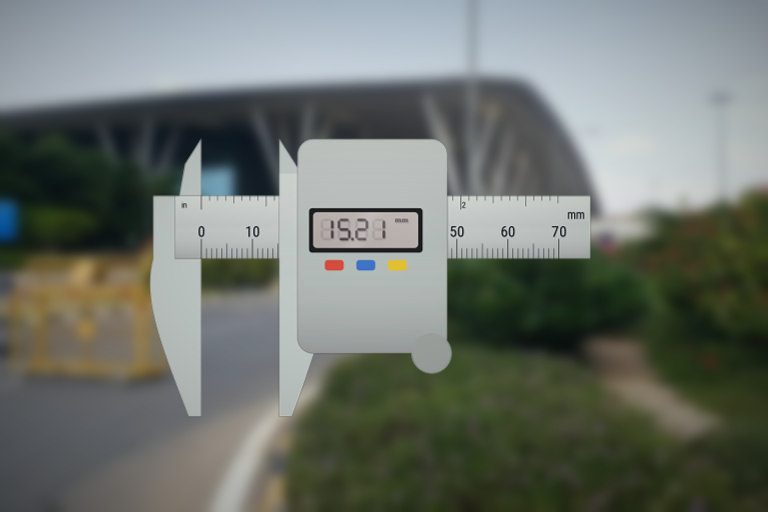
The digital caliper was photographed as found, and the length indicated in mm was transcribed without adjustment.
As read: 15.21 mm
